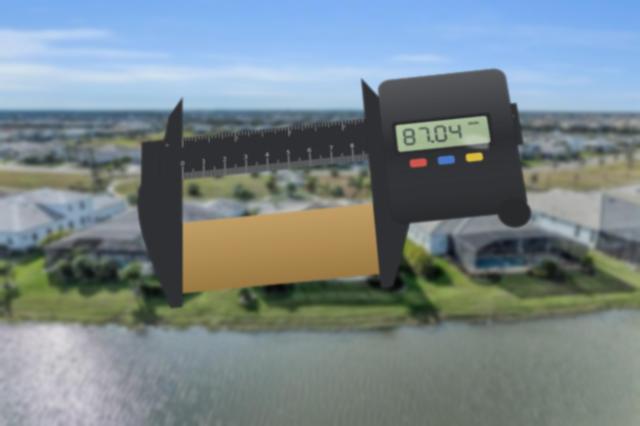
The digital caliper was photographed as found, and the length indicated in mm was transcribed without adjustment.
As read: 87.04 mm
